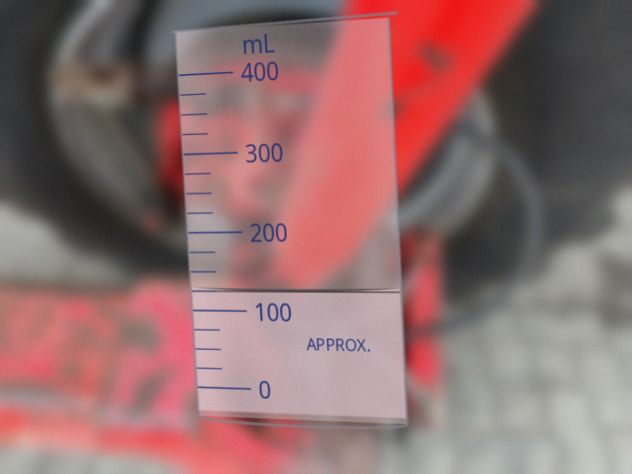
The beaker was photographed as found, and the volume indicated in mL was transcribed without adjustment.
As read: 125 mL
